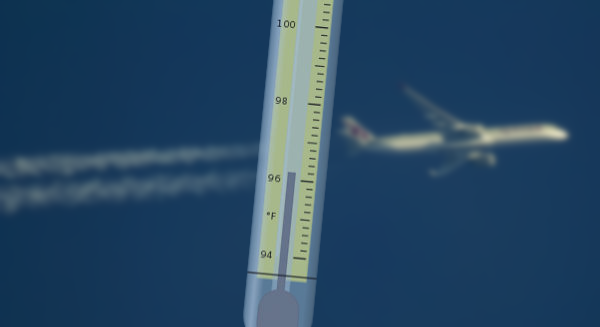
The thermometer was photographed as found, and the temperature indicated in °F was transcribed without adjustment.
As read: 96.2 °F
